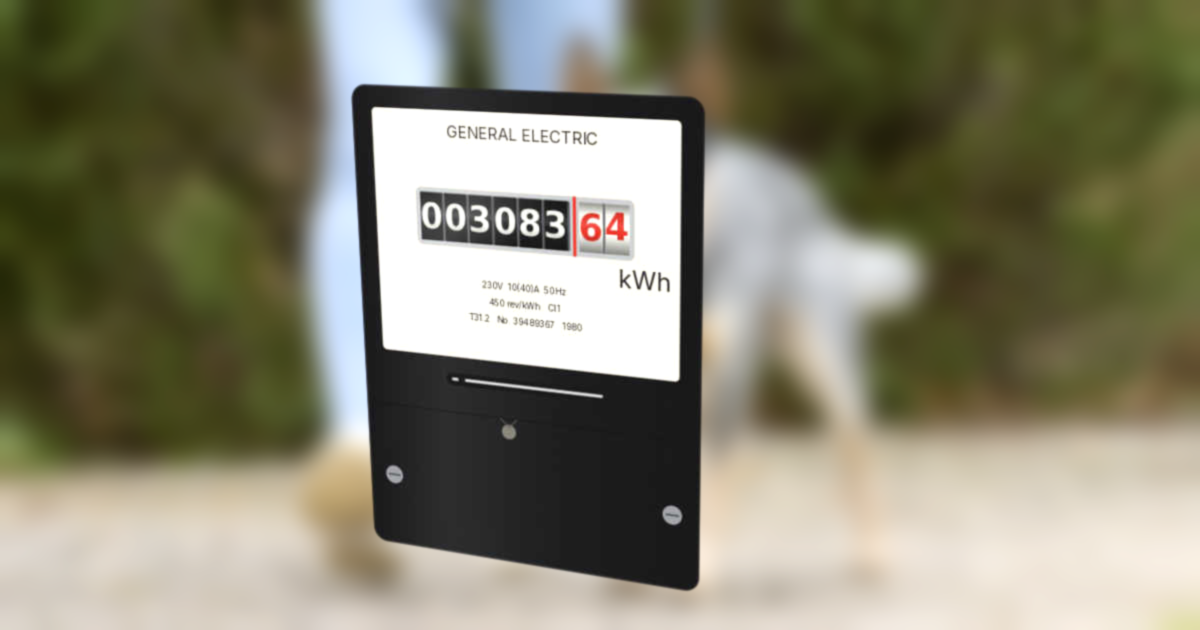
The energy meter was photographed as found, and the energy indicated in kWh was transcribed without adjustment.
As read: 3083.64 kWh
